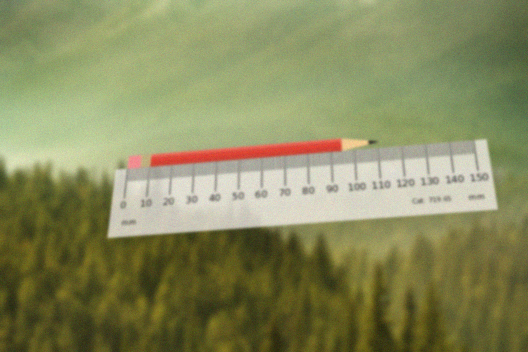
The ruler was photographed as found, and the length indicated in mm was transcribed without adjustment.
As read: 110 mm
